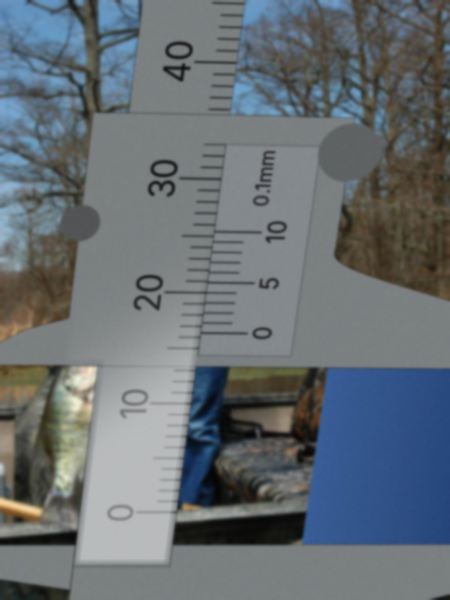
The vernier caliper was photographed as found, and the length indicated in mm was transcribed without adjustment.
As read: 16.4 mm
